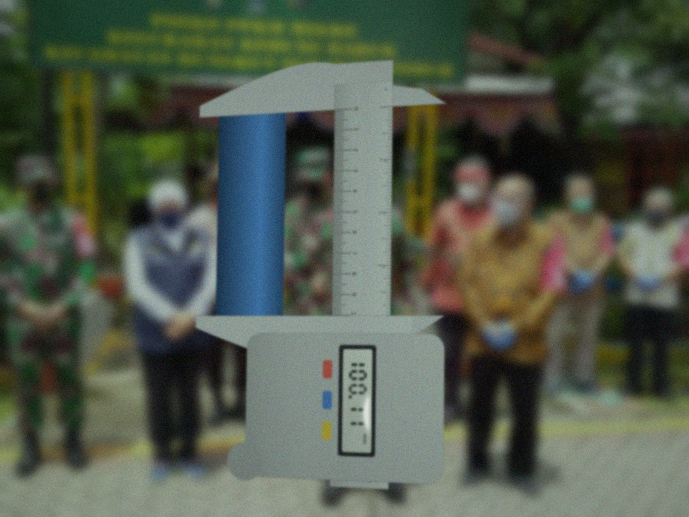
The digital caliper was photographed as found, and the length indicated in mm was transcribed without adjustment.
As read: 100.11 mm
